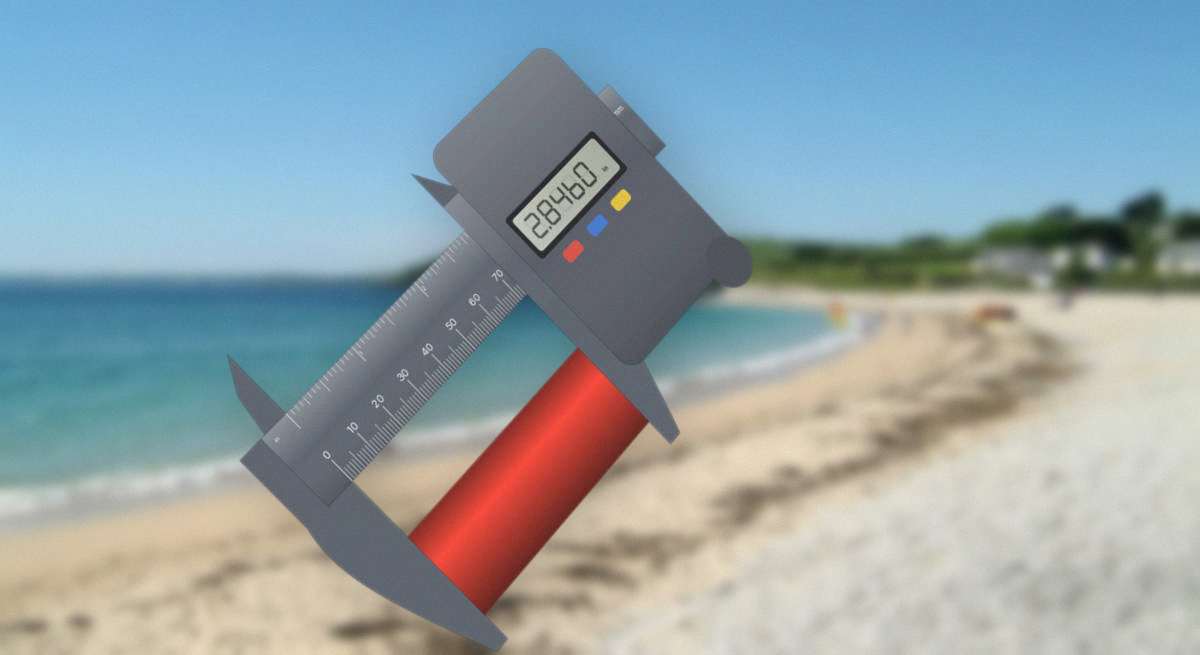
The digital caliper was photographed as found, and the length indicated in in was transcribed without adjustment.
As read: 2.8460 in
